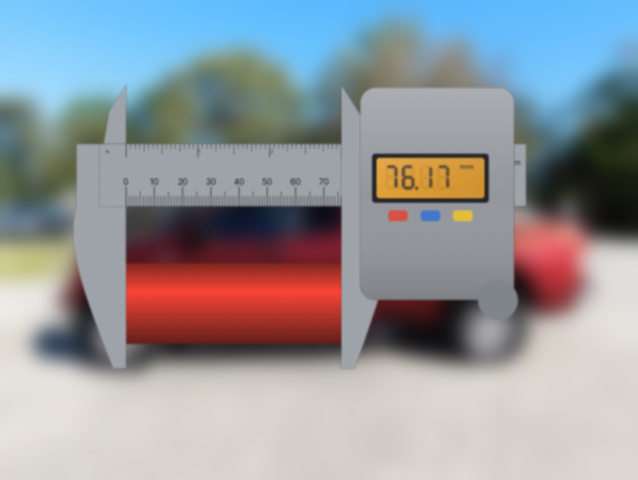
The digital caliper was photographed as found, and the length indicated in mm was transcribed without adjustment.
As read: 76.17 mm
